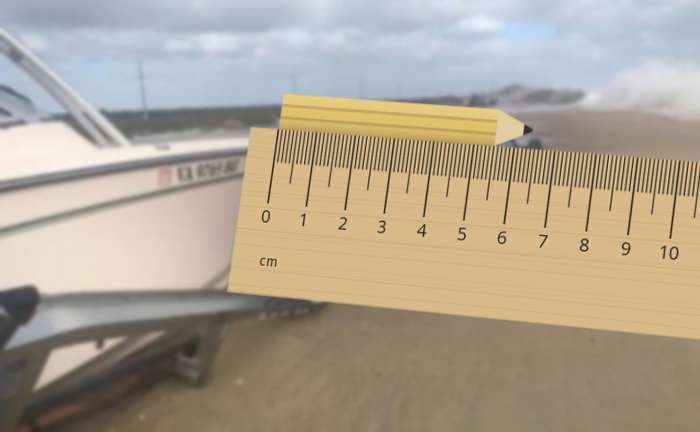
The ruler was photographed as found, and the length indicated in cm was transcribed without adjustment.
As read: 6.4 cm
